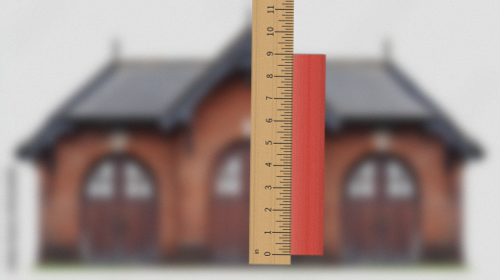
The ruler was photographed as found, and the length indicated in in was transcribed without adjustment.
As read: 9 in
